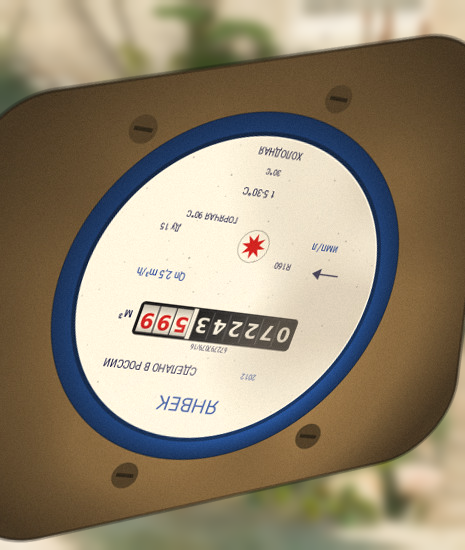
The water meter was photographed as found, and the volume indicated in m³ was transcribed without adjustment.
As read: 72243.599 m³
